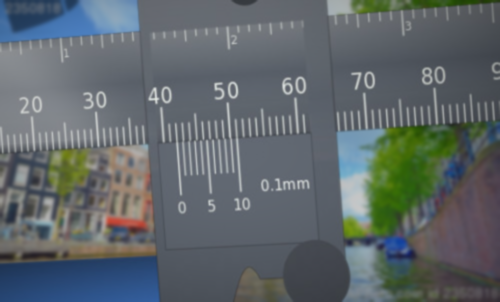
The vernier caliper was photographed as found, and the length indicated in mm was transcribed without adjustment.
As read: 42.0 mm
